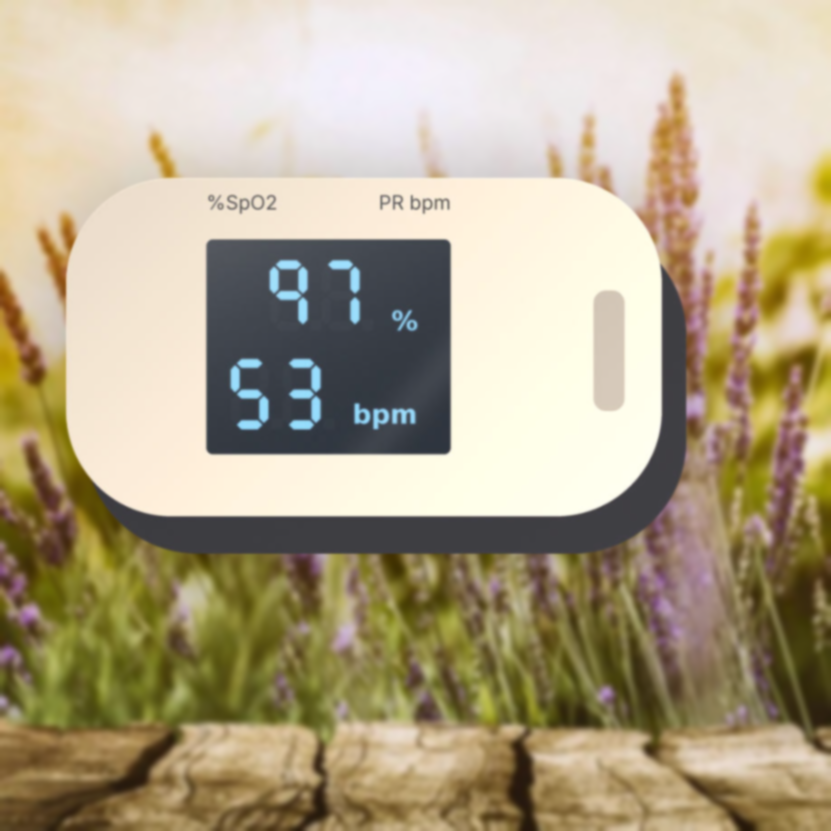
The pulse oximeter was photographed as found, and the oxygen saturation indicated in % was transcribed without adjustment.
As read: 97 %
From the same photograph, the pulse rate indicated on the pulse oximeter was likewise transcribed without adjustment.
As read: 53 bpm
